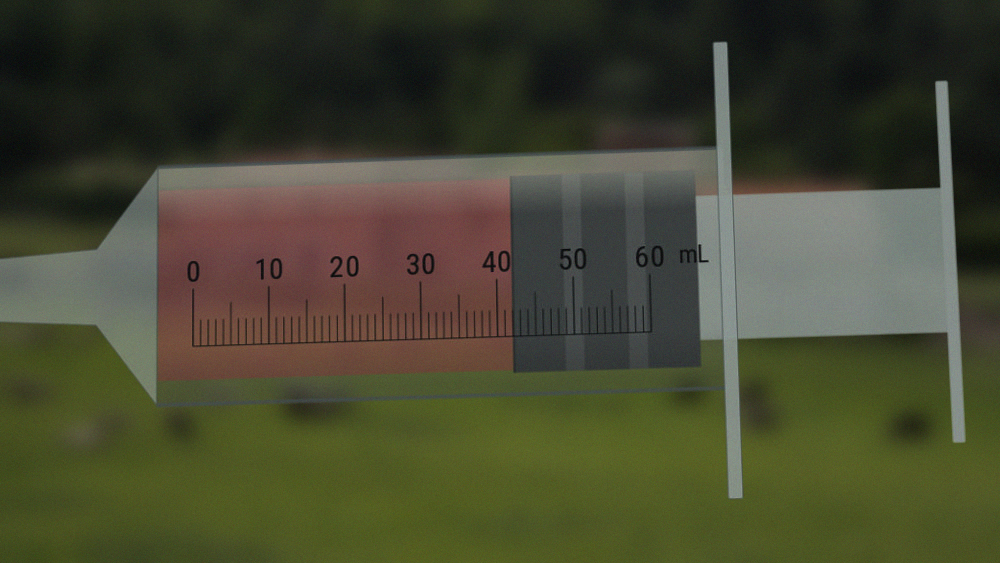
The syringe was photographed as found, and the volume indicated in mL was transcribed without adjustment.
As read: 42 mL
